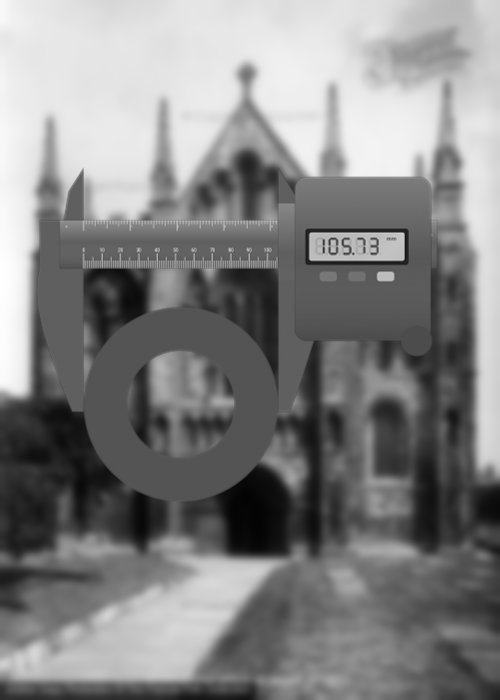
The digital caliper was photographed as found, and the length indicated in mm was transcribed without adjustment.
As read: 105.73 mm
